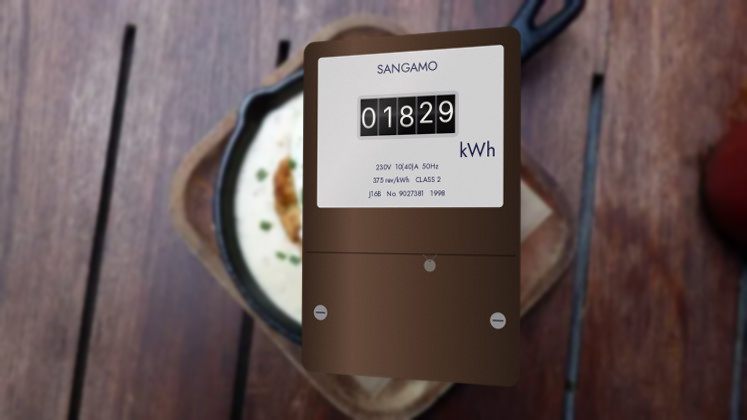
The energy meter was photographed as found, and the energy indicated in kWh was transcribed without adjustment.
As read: 1829 kWh
